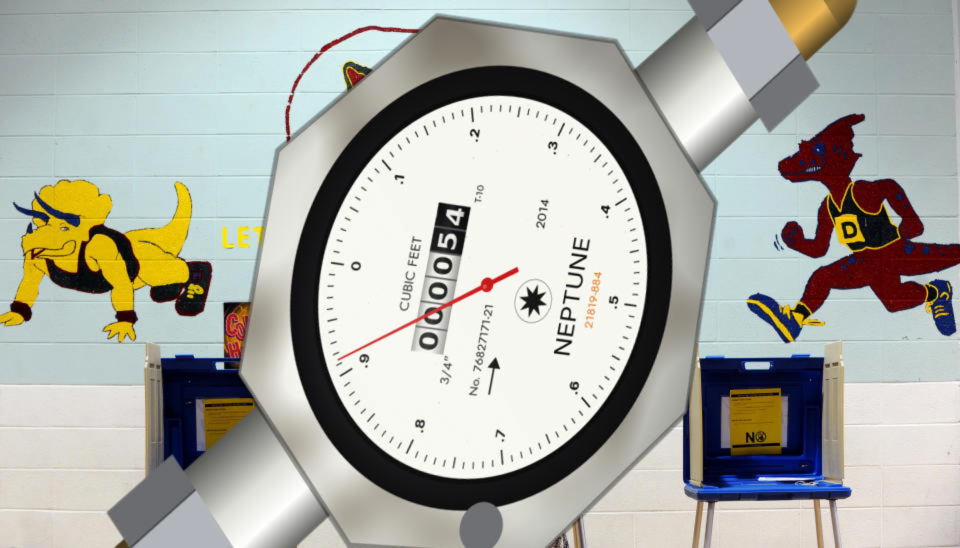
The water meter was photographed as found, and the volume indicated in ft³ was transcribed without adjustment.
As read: 53.91 ft³
